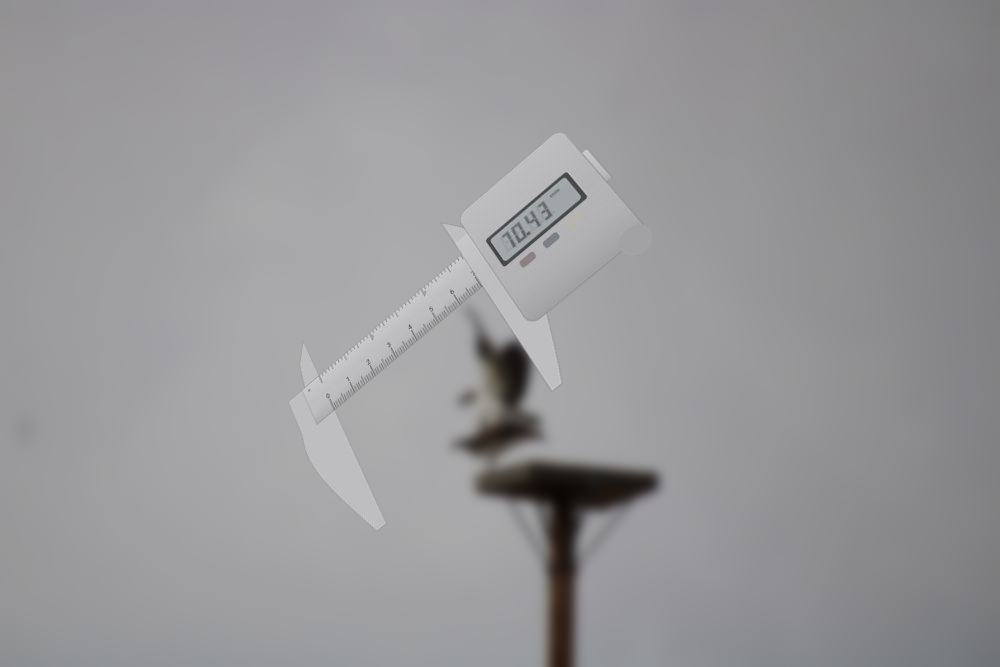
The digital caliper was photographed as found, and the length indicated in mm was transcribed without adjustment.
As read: 70.43 mm
